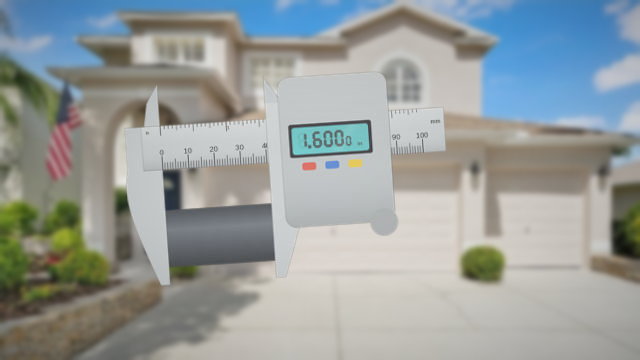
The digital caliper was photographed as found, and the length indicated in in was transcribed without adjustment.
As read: 1.6000 in
